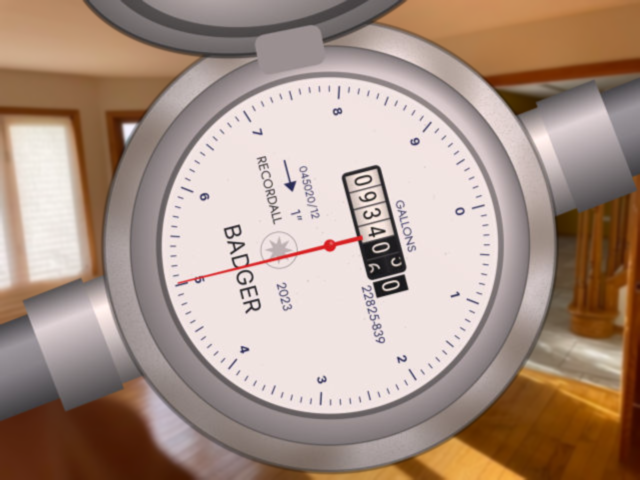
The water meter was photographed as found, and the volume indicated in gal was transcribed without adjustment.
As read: 934055.0 gal
